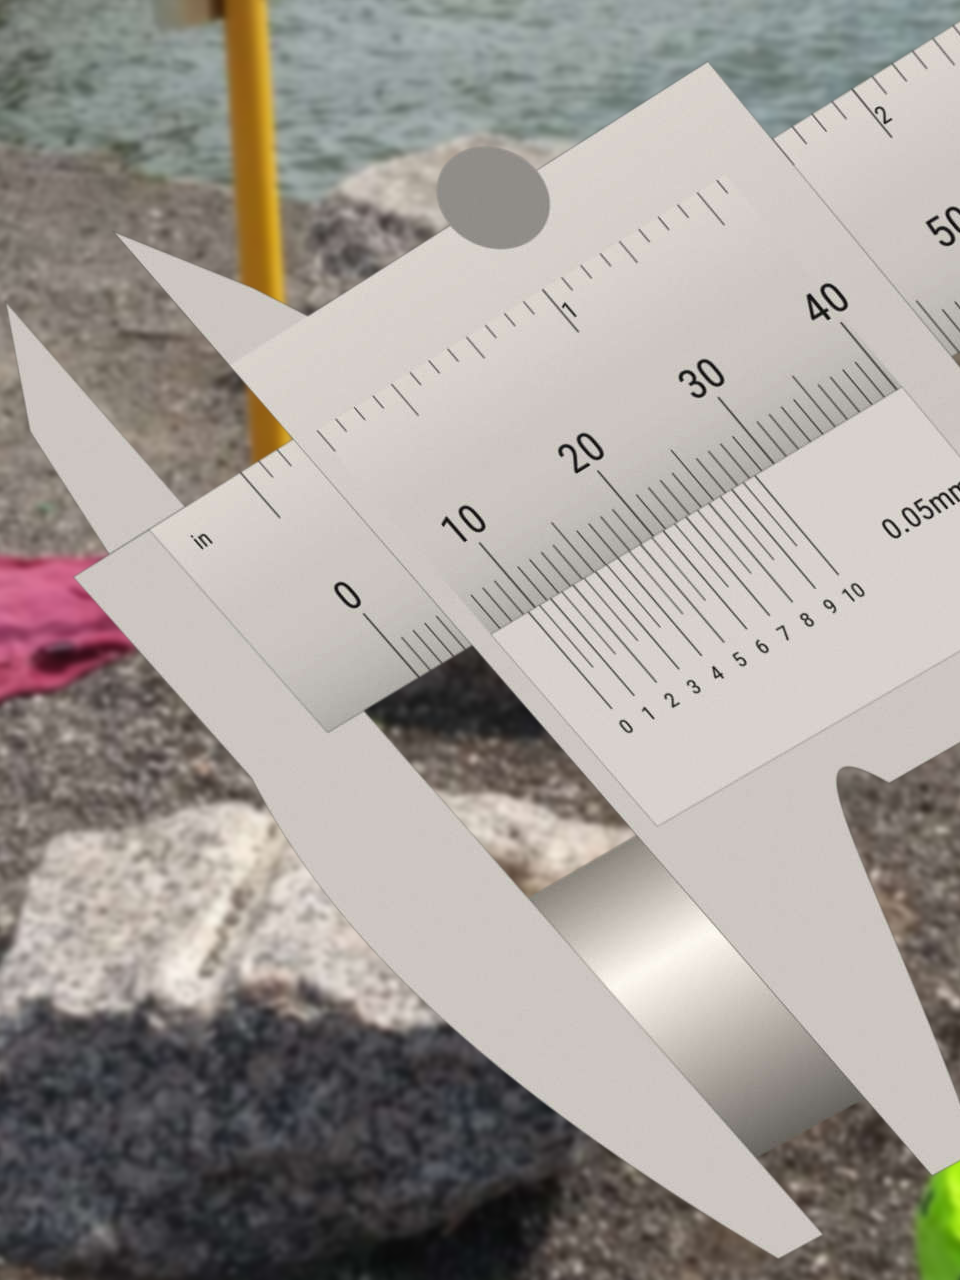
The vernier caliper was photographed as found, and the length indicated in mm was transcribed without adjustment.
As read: 9.4 mm
